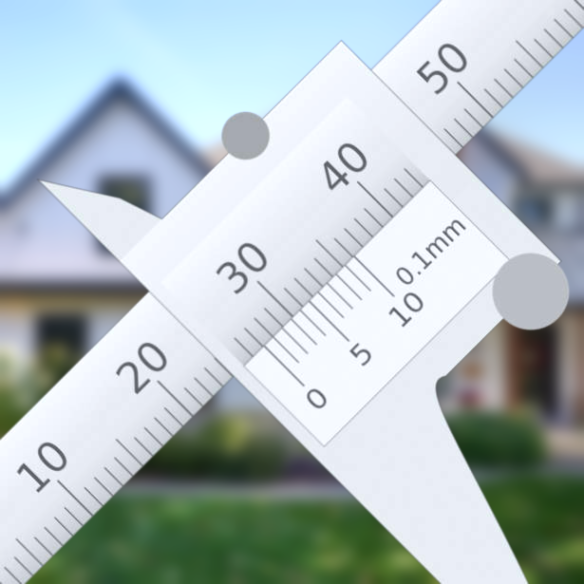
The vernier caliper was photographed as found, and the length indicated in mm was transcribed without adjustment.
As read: 27.1 mm
